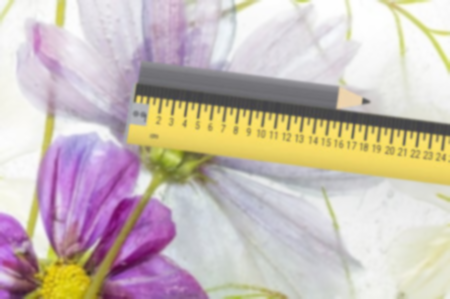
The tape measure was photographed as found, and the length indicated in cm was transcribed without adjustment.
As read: 18 cm
